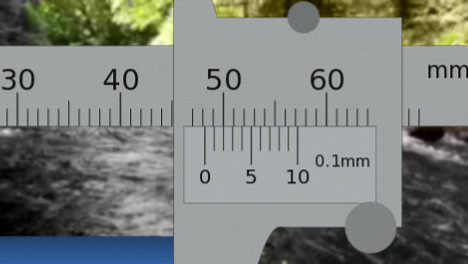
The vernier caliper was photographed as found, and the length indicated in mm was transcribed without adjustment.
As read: 48.2 mm
